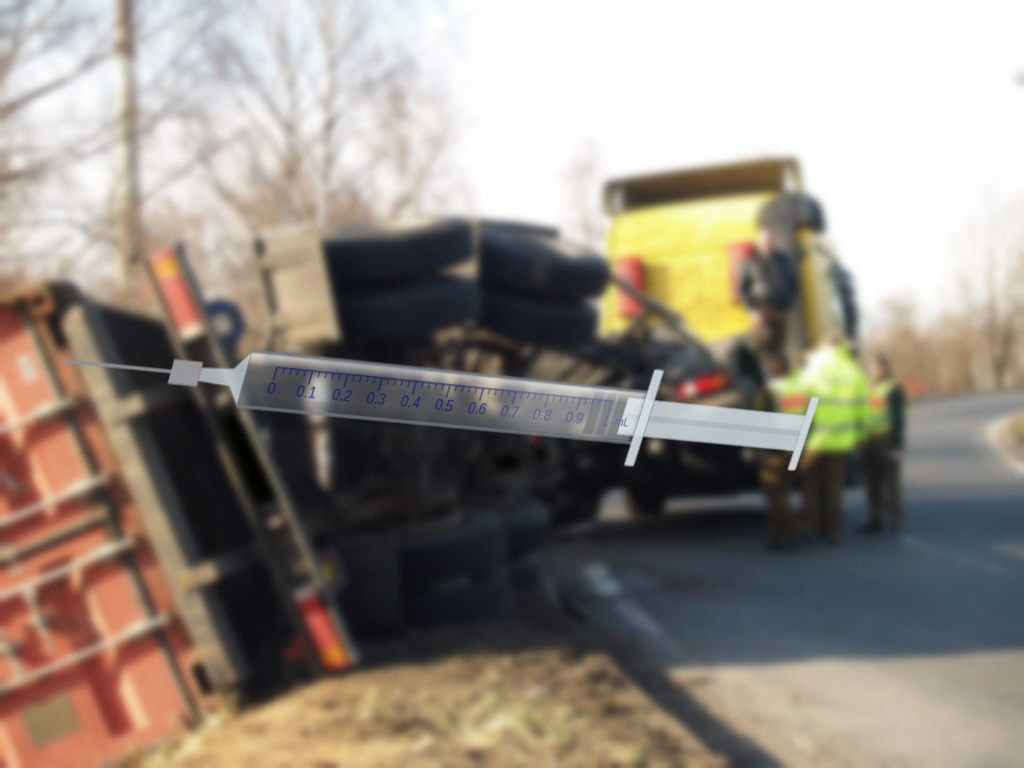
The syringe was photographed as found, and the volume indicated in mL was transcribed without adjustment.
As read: 0.94 mL
